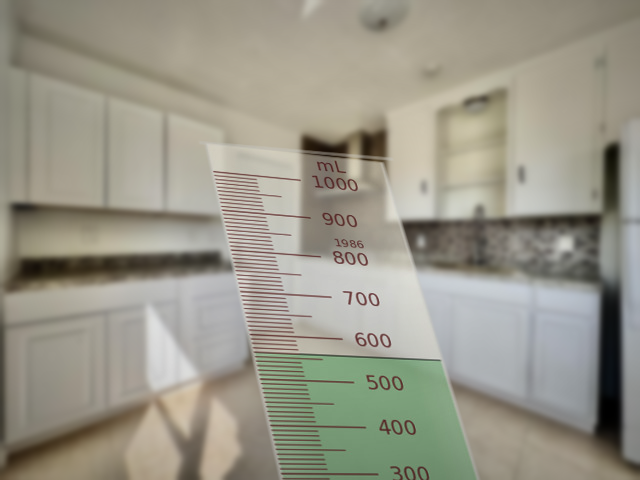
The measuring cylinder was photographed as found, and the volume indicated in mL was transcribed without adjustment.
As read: 560 mL
